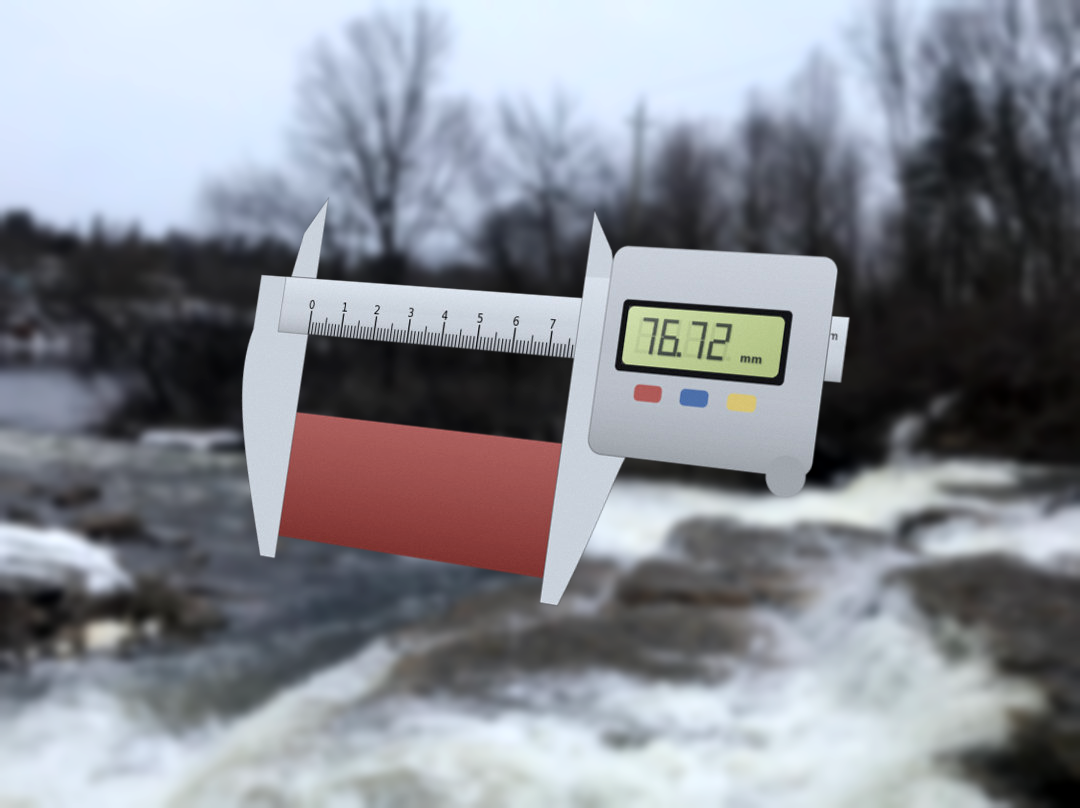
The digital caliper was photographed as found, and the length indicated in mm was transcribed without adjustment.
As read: 76.72 mm
